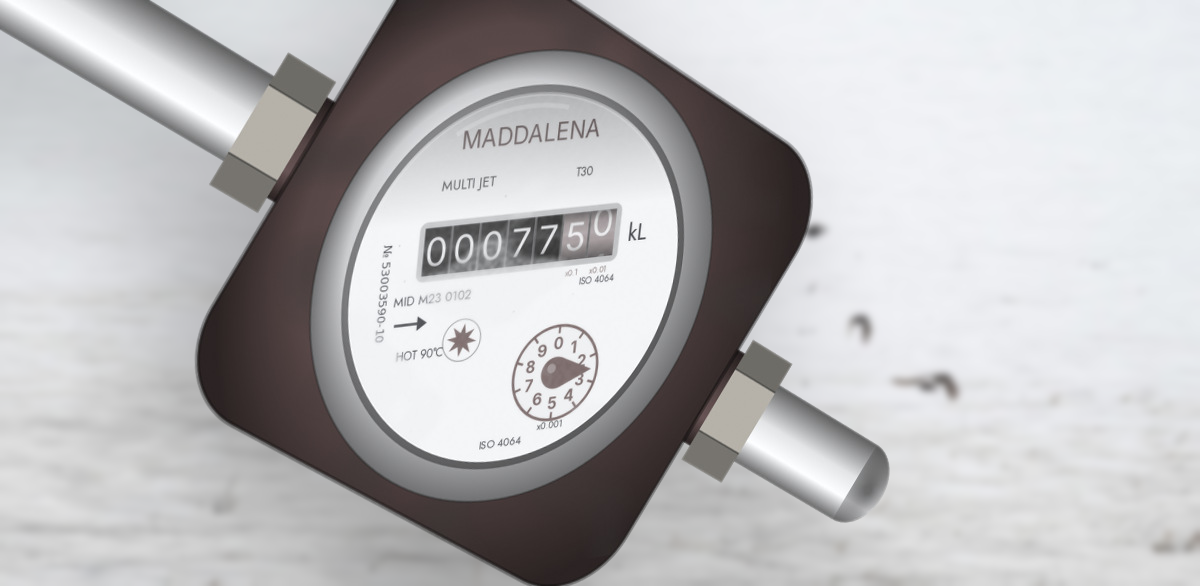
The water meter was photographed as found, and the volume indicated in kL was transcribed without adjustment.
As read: 77.502 kL
